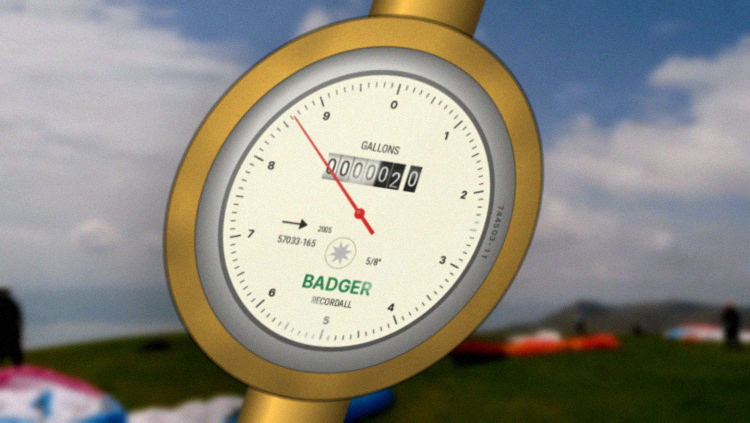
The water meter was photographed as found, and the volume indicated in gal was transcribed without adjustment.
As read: 18.6 gal
